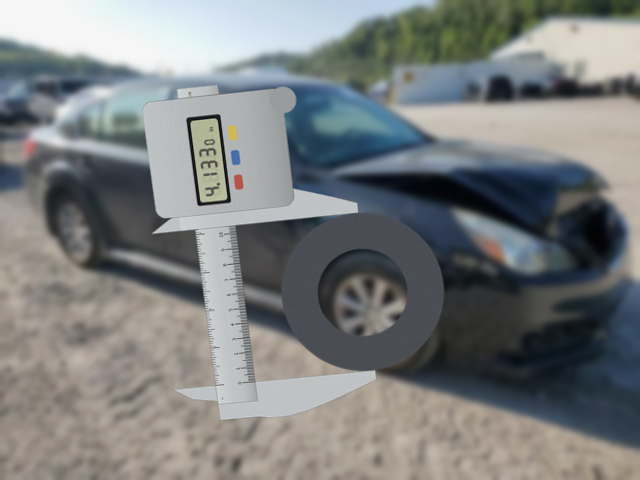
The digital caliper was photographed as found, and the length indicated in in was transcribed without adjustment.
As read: 4.1330 in
